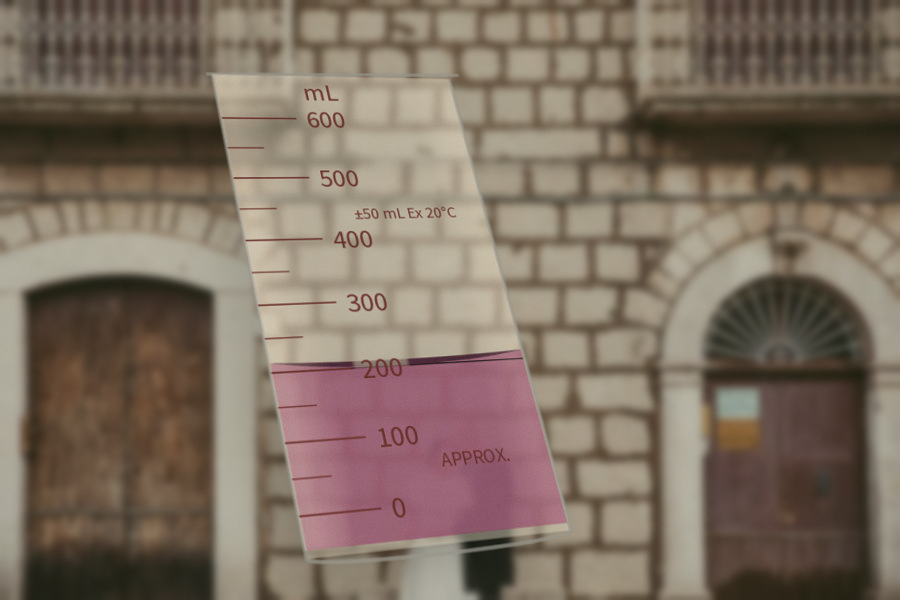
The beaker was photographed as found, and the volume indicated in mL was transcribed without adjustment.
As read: 200 mL
